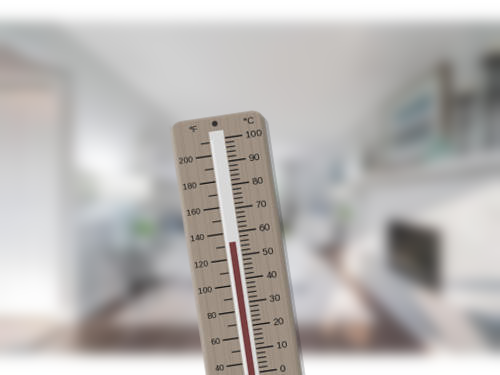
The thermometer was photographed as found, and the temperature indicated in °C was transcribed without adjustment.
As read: 56 °C
